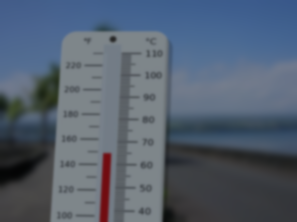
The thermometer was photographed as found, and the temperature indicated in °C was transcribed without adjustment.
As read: 65 °C
